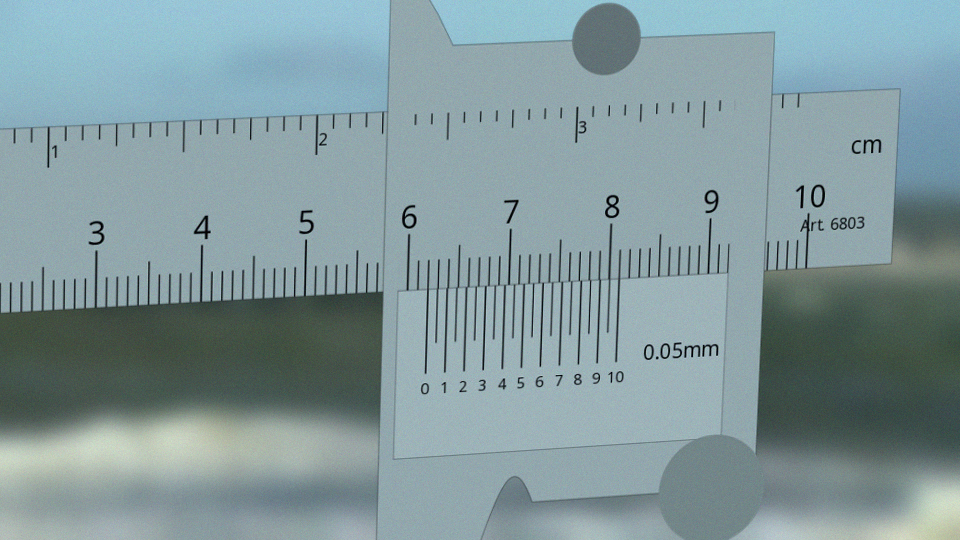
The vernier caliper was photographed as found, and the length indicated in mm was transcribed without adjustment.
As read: 62.0 mm
